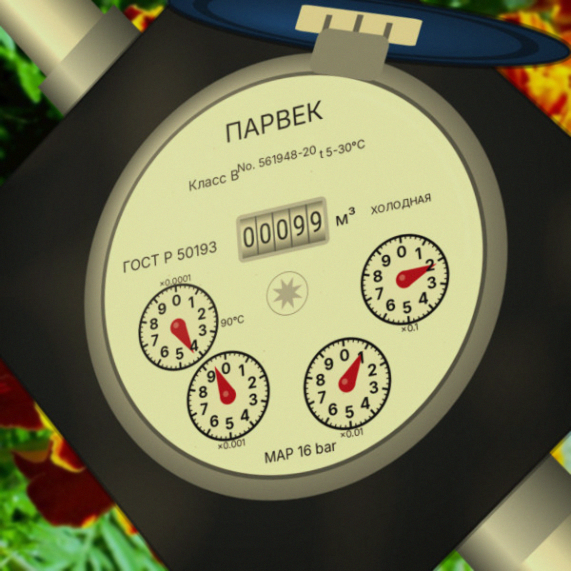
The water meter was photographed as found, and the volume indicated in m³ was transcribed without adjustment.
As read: 99.2094 m³
